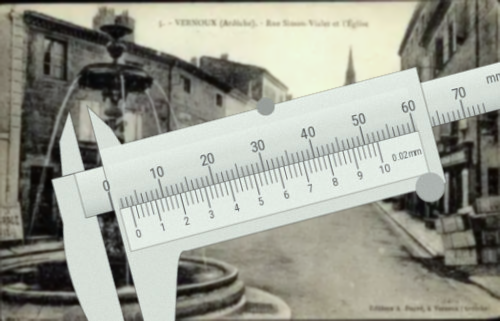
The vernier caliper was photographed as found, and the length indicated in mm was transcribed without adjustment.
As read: 3.5 mm
